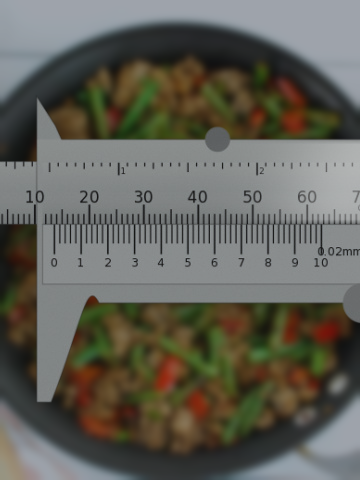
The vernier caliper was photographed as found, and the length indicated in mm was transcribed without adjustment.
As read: 13.6 mm
